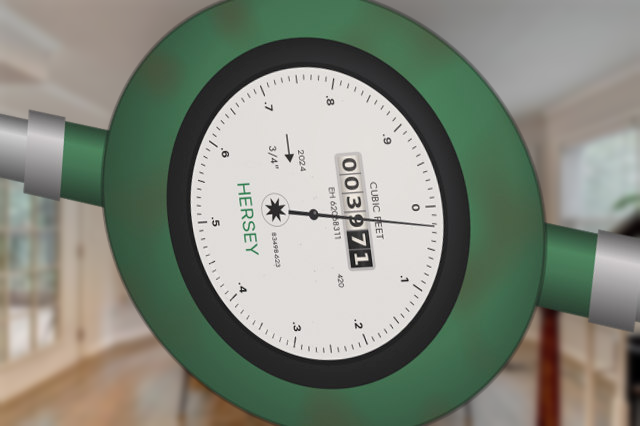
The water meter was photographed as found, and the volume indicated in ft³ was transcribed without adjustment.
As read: 3971.02 ft³
